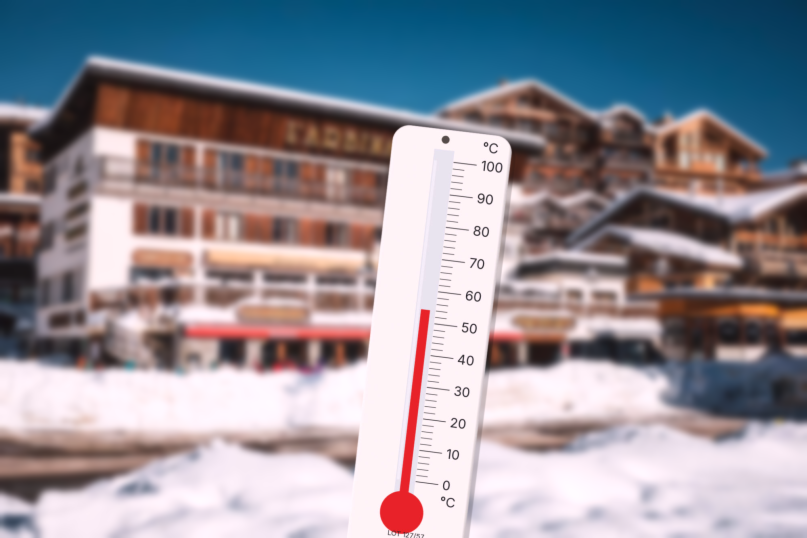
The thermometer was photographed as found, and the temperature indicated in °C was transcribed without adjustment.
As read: 54 °C
